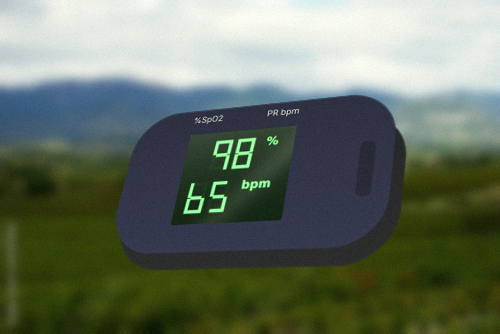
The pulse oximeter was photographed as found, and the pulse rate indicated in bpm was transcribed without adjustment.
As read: 65 bpm
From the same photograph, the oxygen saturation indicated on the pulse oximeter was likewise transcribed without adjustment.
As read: 98 %
